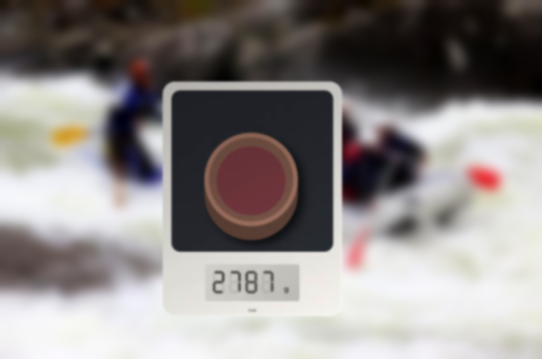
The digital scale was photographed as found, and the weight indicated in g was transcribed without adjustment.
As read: 2787 g
